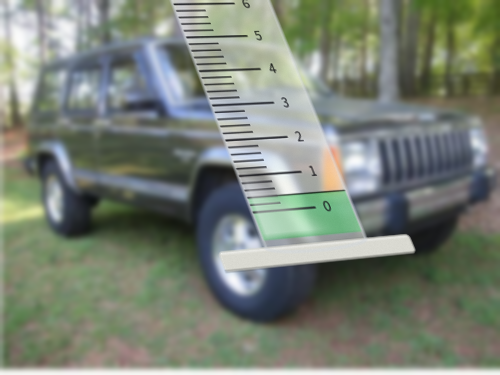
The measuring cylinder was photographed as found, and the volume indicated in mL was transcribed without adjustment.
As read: 0.4 mL
